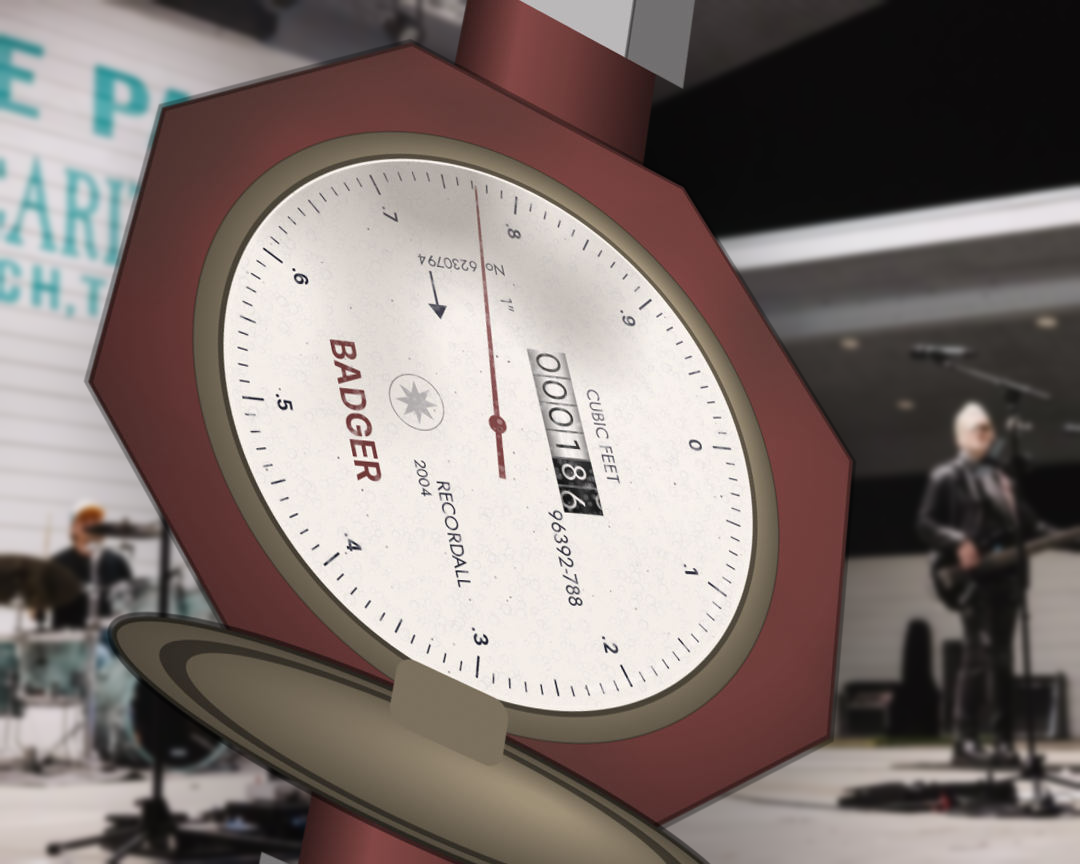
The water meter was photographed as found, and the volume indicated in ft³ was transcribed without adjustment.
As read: 185.77 ft³
